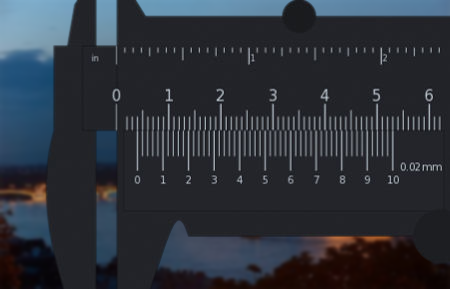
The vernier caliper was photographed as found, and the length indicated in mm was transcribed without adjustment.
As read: 4.0 mm
